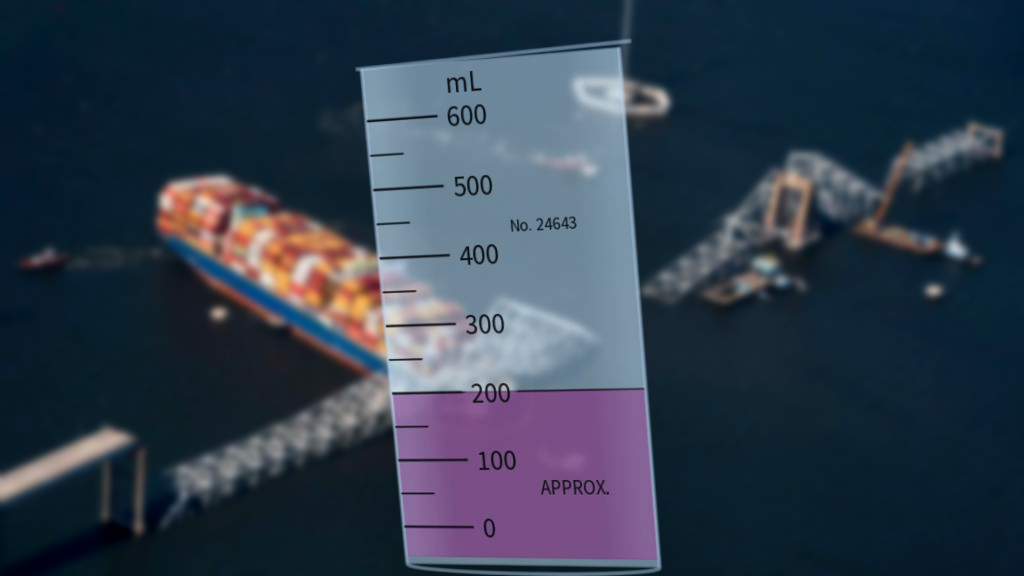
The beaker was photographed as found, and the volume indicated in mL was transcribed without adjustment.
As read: 200 mL
